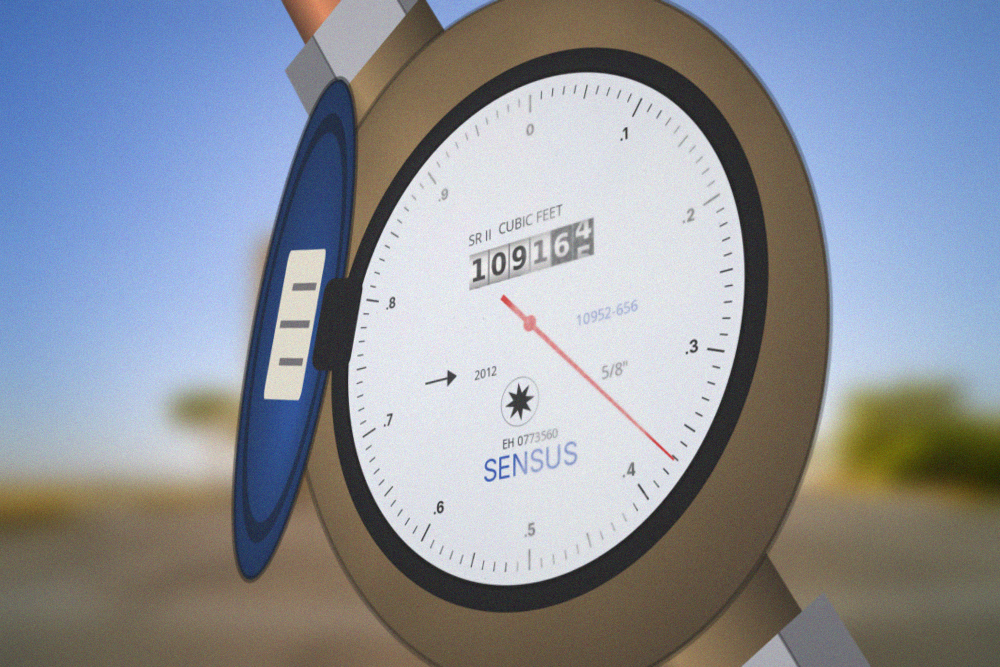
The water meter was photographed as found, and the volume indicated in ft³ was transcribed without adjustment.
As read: 109164.37 ft³
